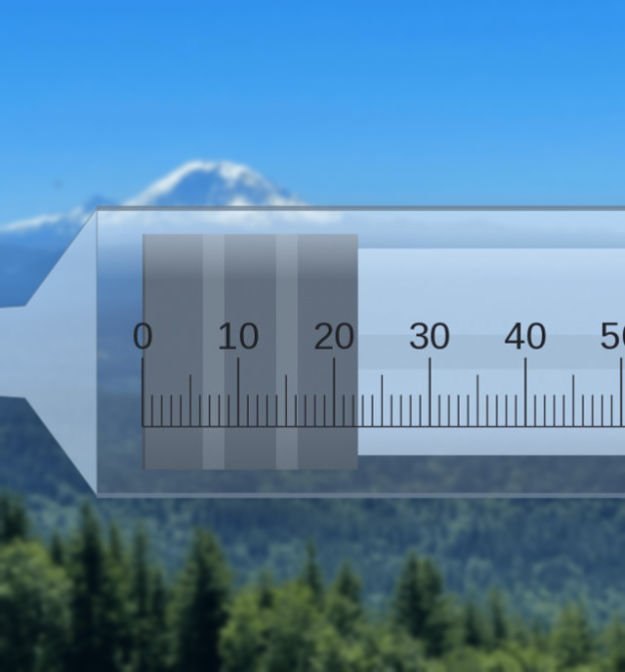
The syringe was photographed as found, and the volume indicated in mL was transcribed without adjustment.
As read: 0 mL
